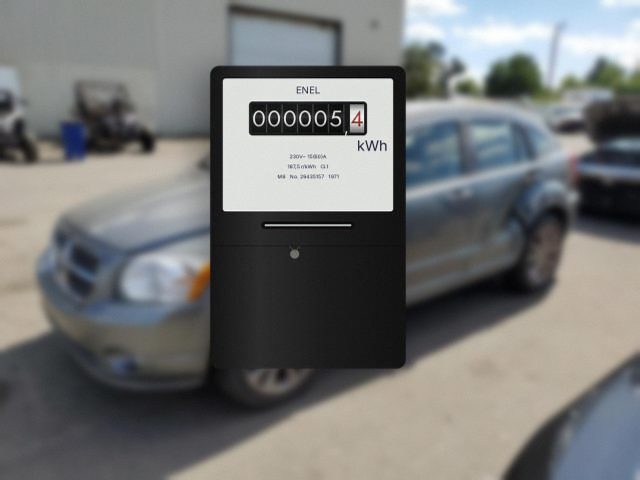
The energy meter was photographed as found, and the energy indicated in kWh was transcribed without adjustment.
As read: 5.4 kWh
